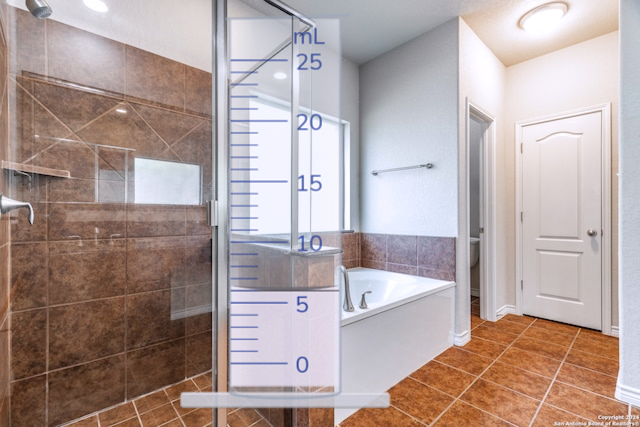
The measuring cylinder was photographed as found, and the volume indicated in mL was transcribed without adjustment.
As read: 6 mL
